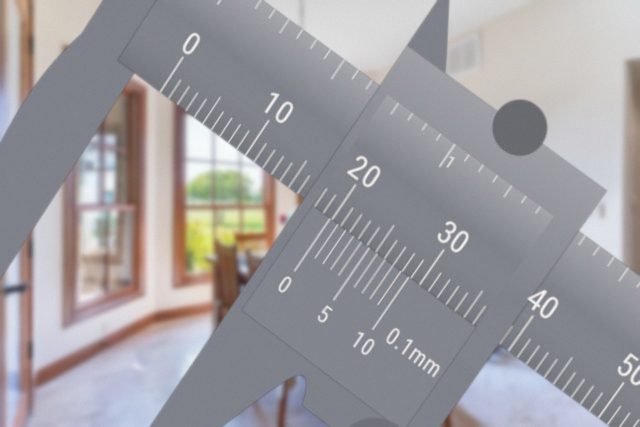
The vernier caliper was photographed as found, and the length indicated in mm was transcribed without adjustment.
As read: 19.8 mm
